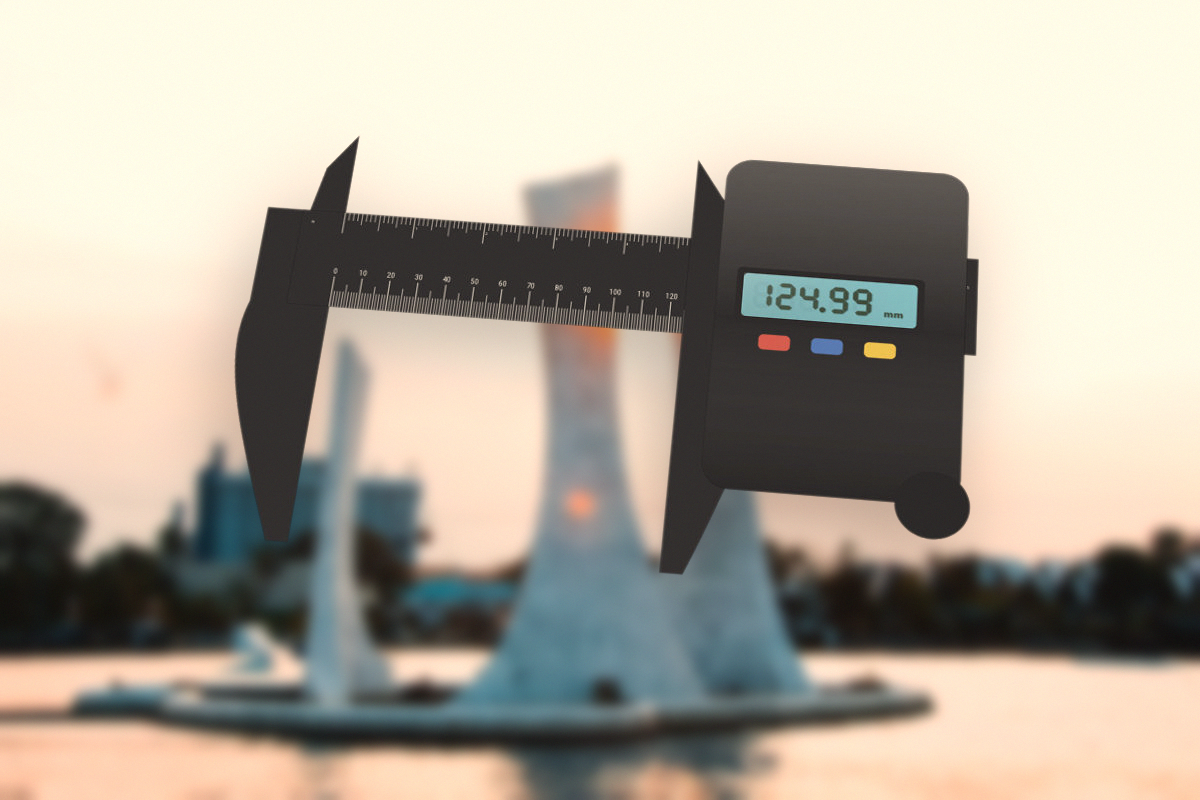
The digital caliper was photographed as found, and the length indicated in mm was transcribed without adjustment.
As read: 124.99 mm
